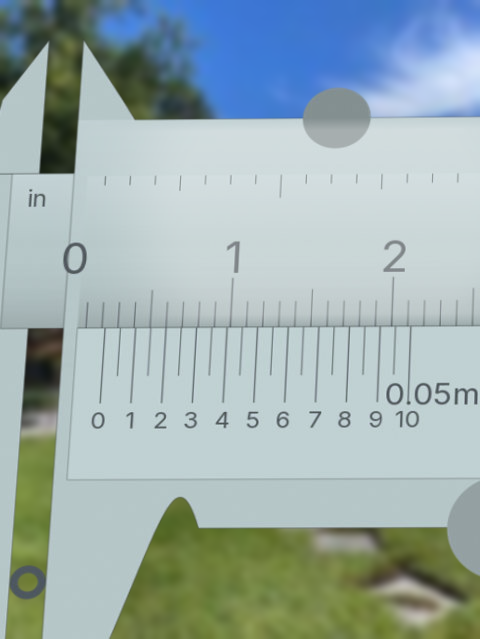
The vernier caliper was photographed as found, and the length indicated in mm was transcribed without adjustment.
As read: 2.2 mm
